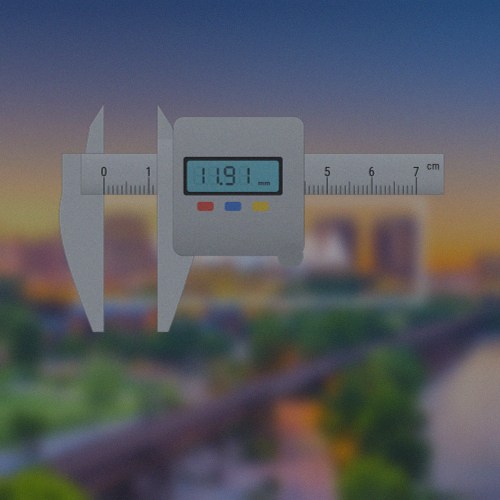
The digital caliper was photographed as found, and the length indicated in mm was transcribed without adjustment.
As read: 11.91 mm
